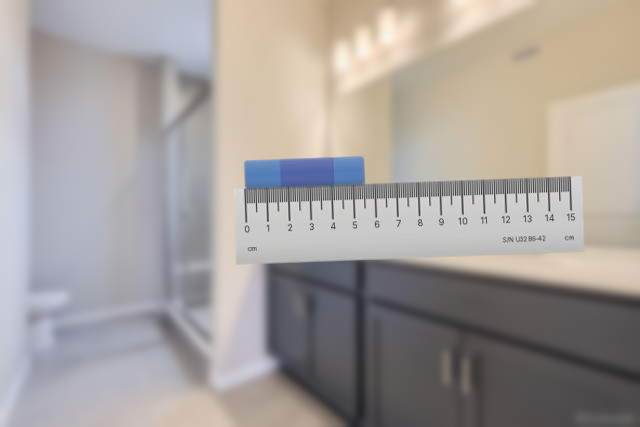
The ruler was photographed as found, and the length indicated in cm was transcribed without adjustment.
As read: 5.5 cm
